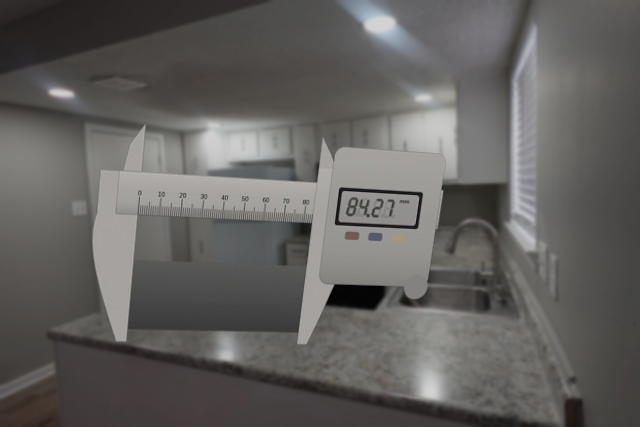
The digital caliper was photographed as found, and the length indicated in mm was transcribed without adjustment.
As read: 84.27 mm
